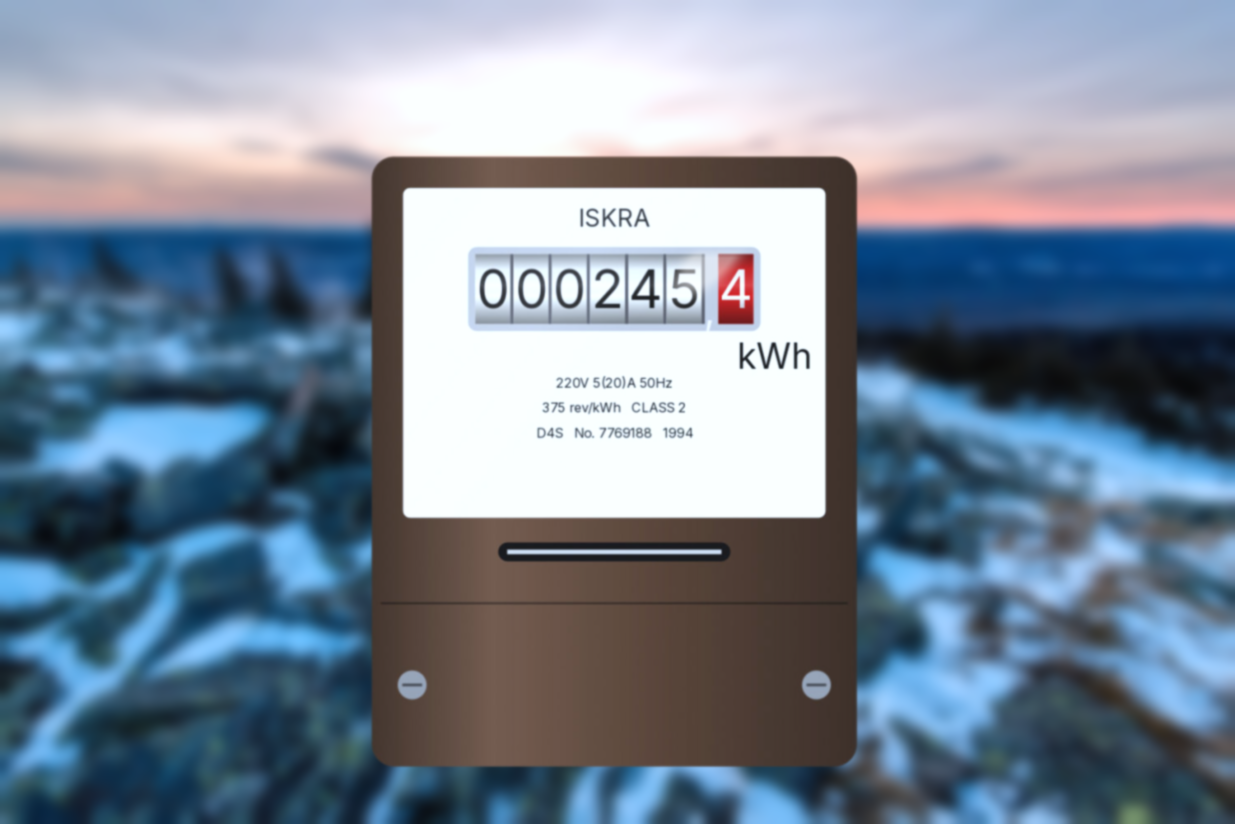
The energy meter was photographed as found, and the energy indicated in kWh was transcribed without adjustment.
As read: 245.4 kWh
